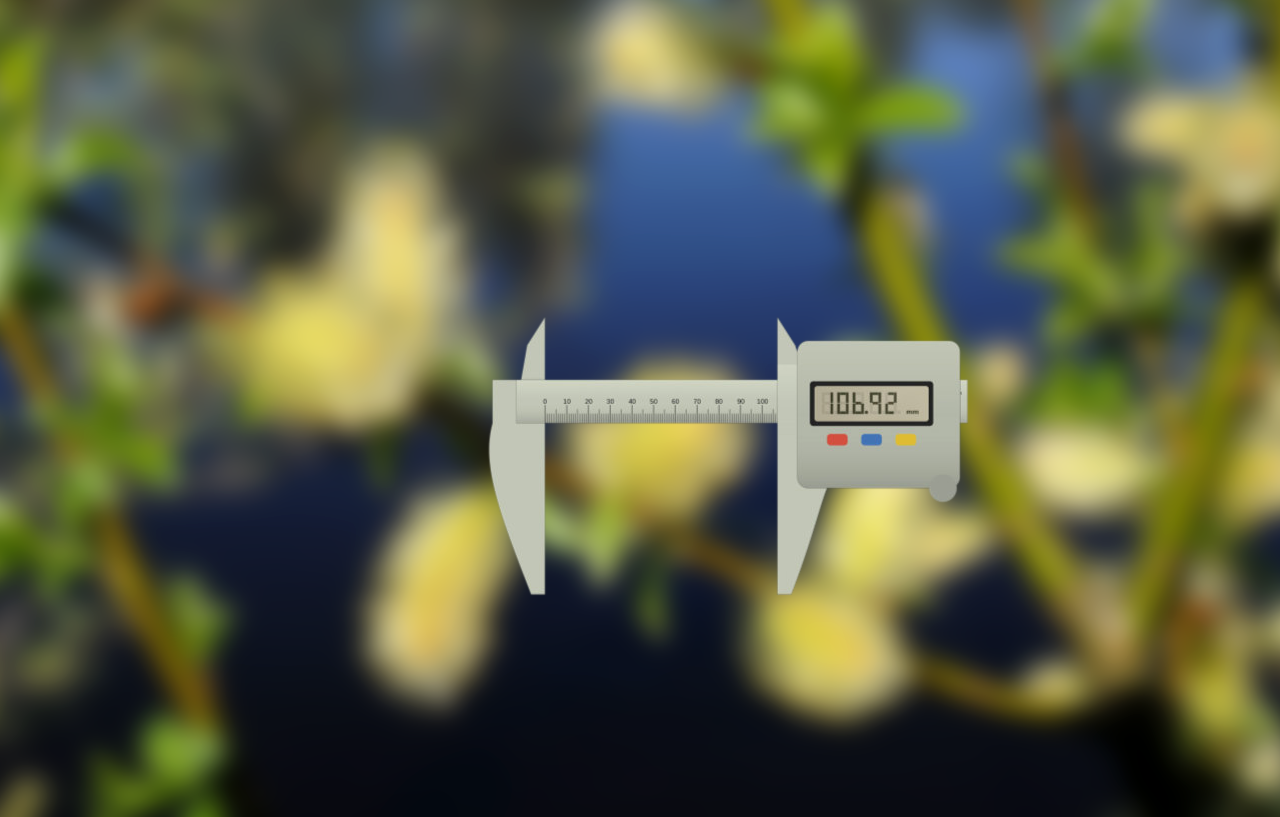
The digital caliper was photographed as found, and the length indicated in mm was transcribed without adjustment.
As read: 106.92 mm
